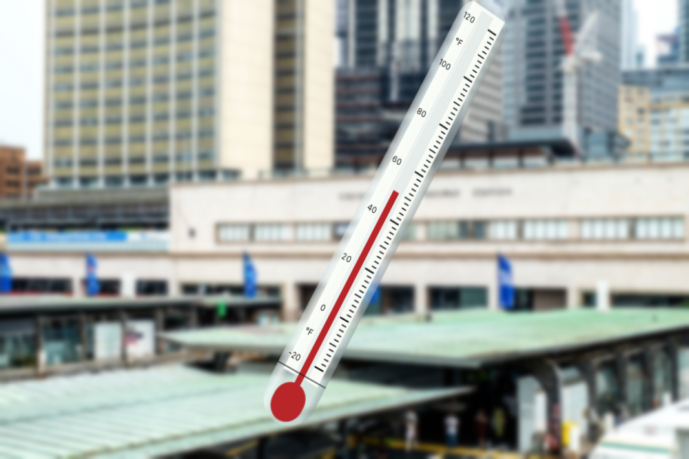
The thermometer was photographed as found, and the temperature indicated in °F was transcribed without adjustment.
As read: 50 °F
